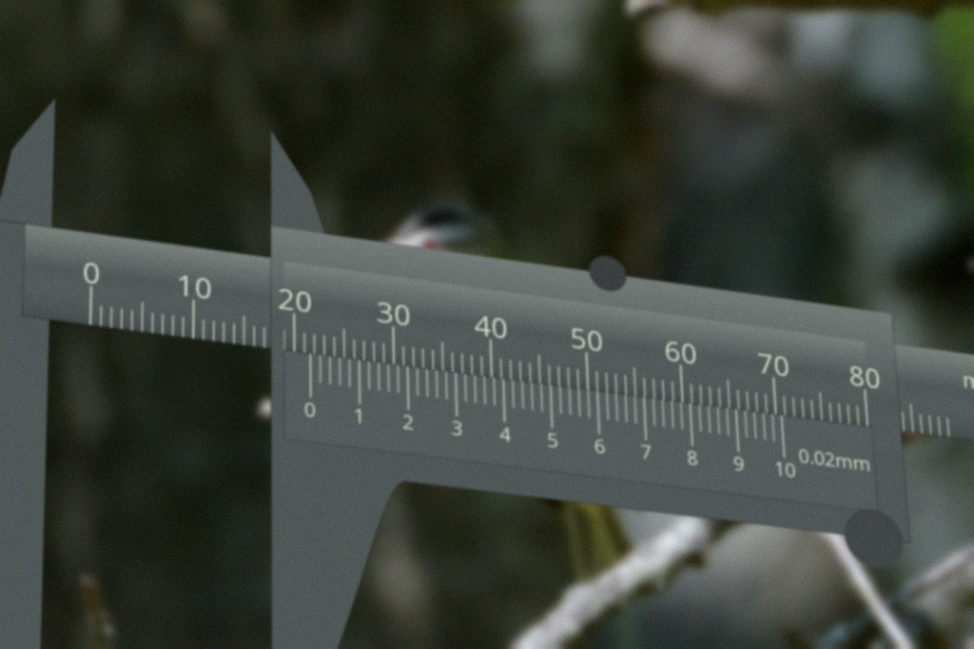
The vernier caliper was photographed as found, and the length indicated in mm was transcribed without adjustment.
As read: 21.6 mm
